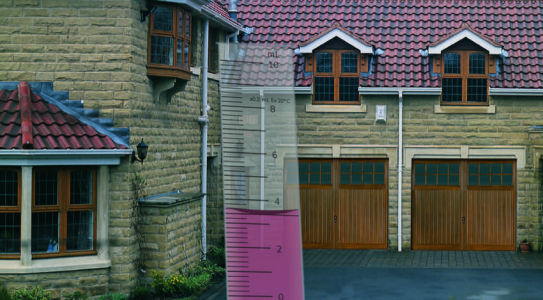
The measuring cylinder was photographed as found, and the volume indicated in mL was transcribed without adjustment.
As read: 3.4 mL
